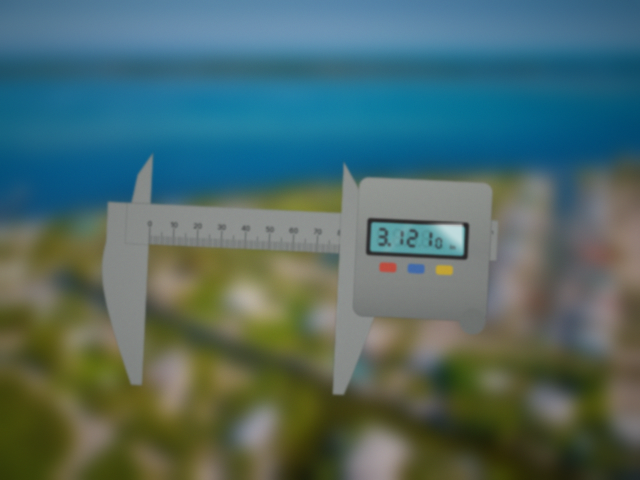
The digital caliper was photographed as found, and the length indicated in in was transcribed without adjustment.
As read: 3.1210 in
